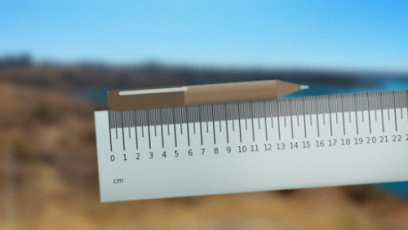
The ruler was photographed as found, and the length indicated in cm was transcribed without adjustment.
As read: 15.5 cm
